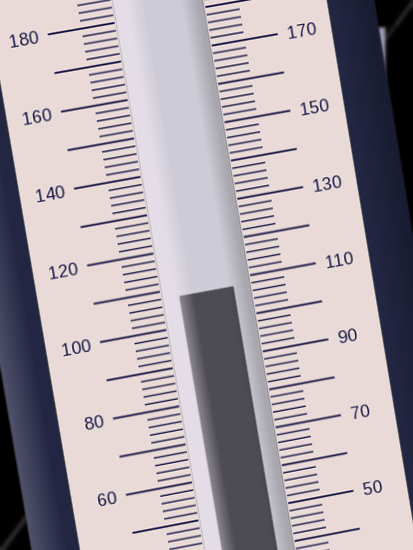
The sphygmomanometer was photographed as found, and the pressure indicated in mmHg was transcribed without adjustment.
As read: 108 mmHg
